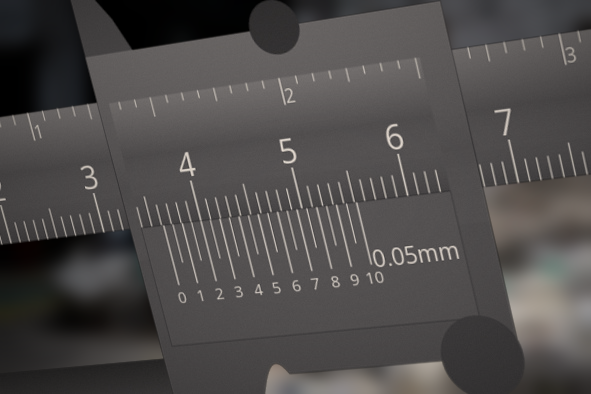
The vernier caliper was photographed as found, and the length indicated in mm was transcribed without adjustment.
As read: 36.2 mm
